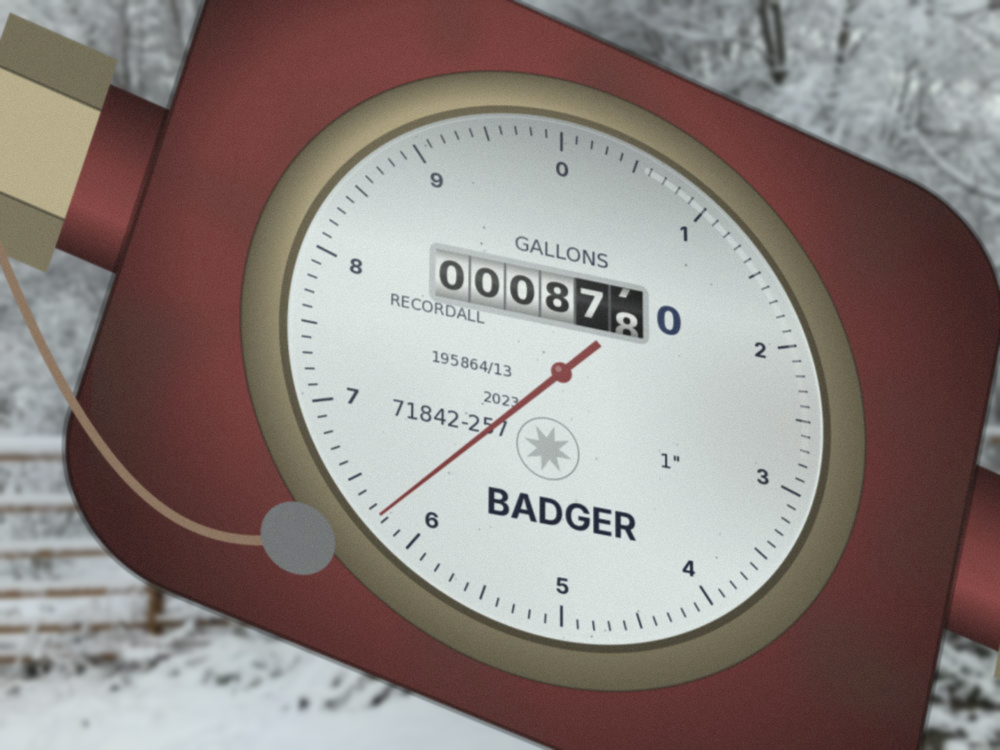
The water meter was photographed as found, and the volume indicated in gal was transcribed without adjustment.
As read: 8776.2 gal
